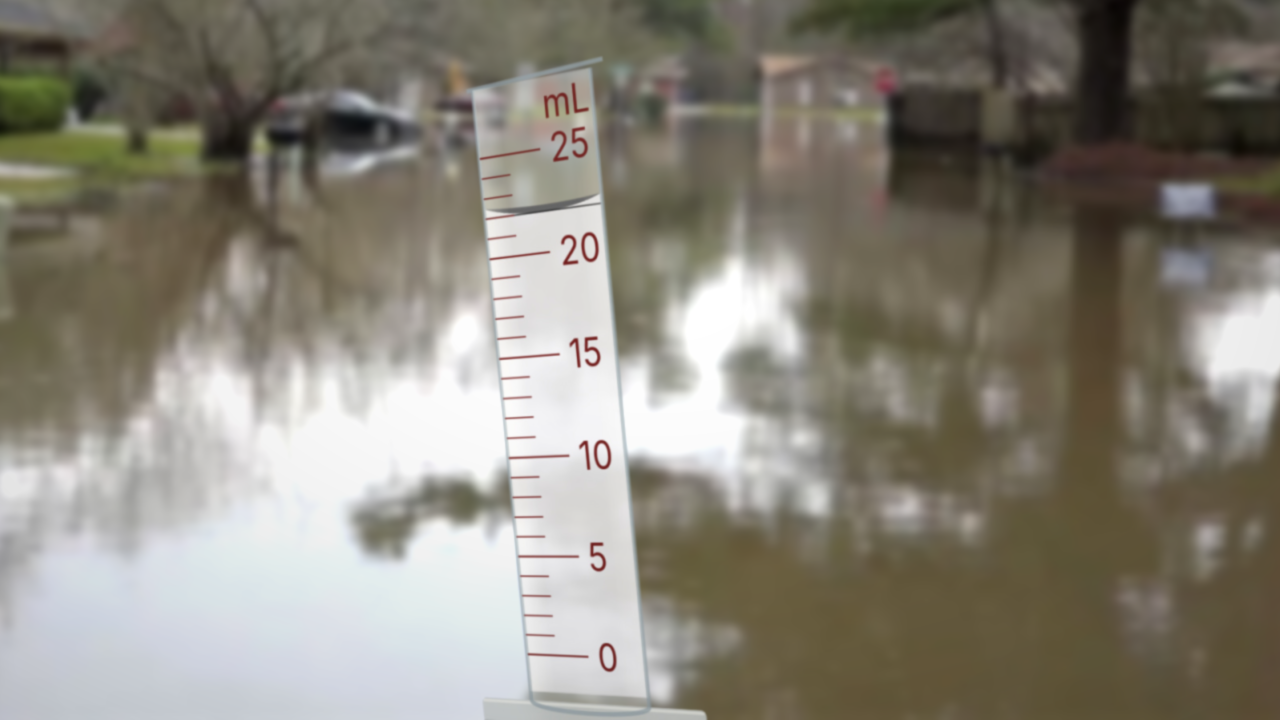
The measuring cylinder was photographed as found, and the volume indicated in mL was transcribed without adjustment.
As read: 22 mL
